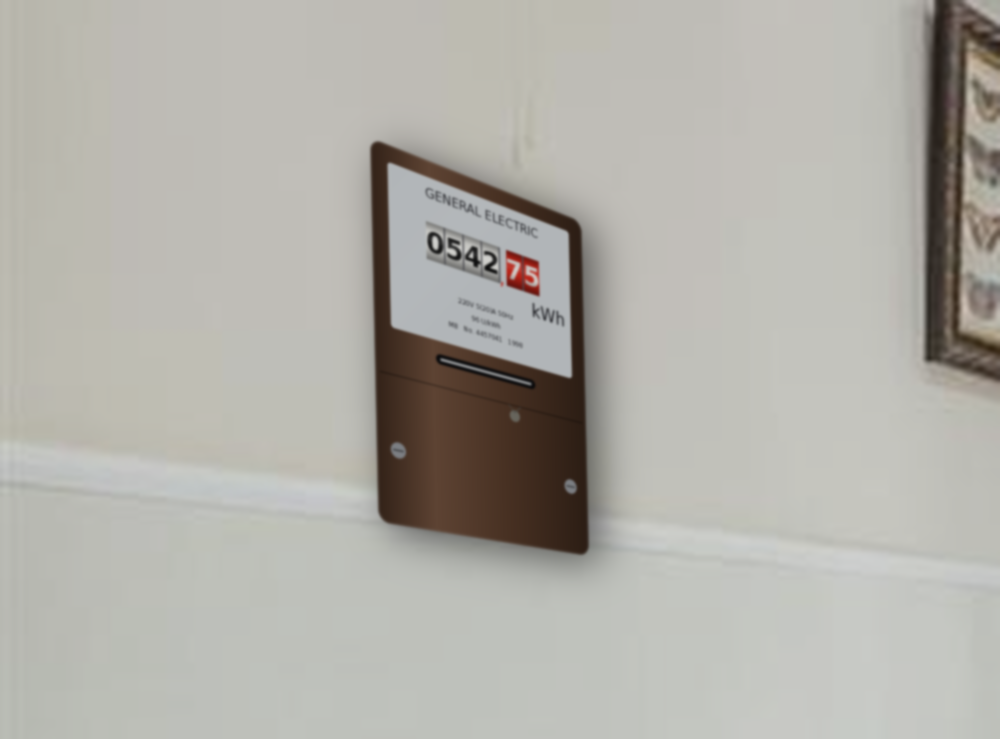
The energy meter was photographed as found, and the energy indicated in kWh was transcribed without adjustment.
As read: 542.75 kWh
